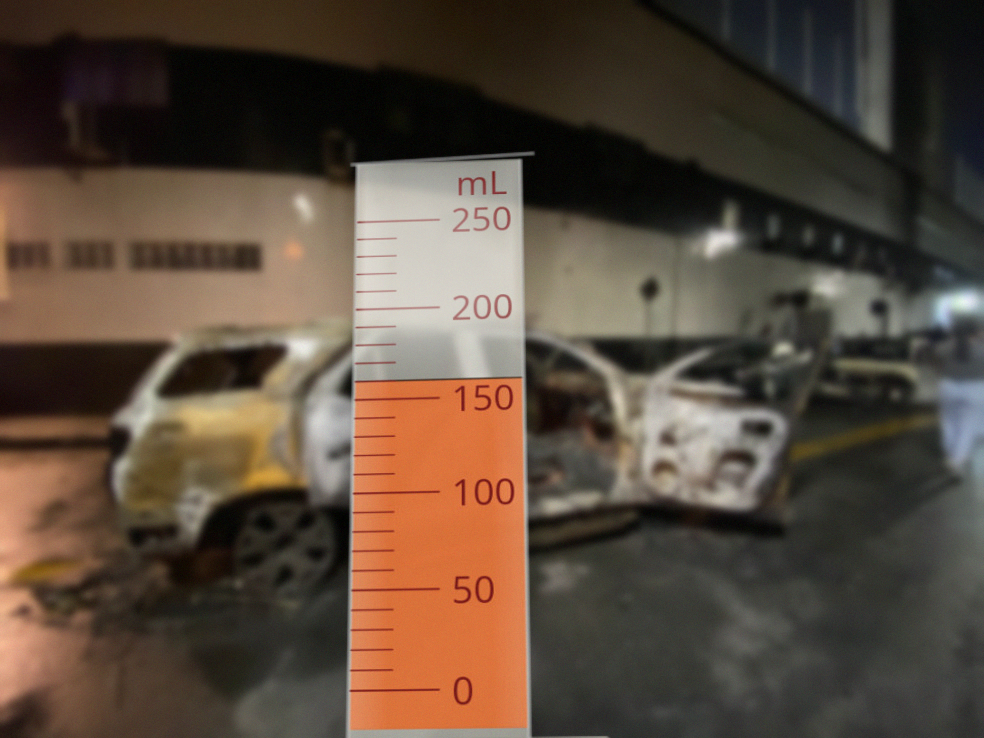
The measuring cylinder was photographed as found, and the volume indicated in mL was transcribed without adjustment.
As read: 160 mL
